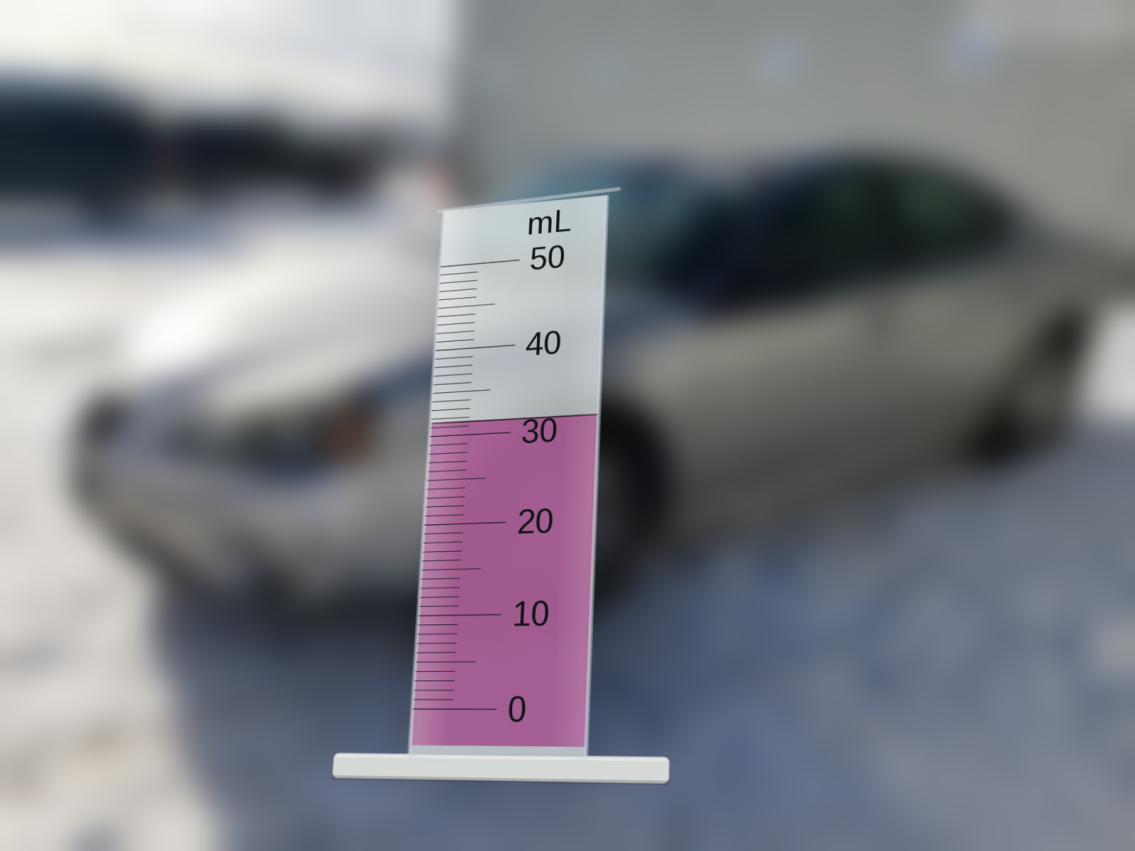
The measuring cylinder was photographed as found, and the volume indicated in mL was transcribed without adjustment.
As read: 31.5 mL
